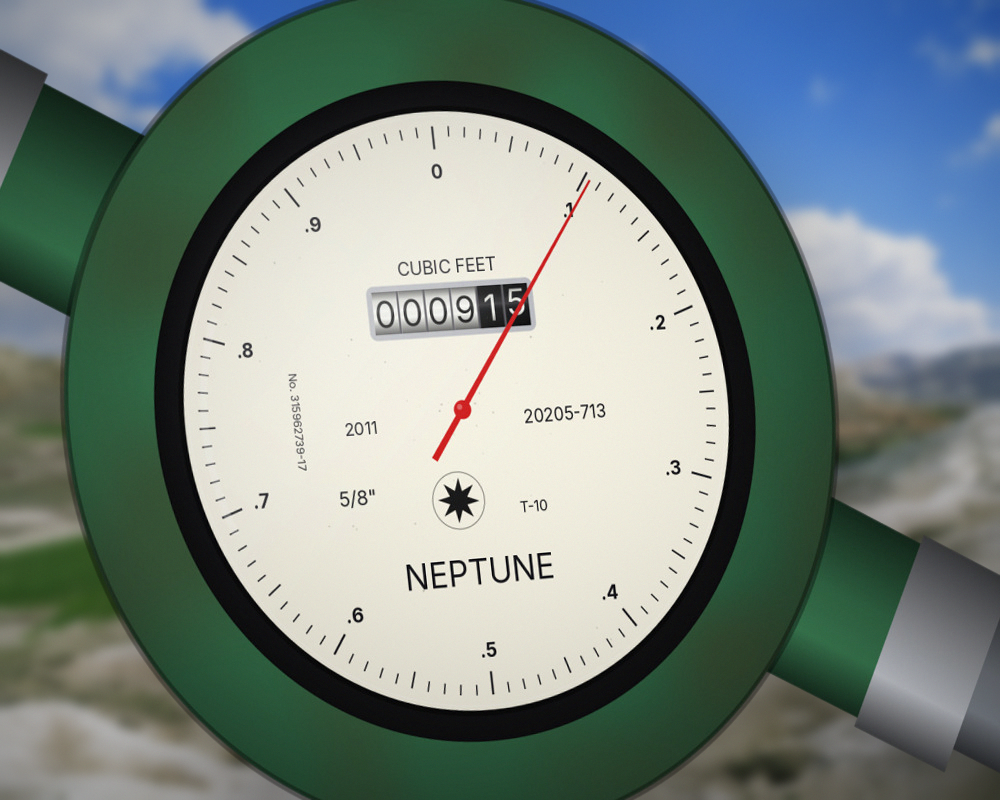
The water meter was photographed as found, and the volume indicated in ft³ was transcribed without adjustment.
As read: 915.10 ft³
